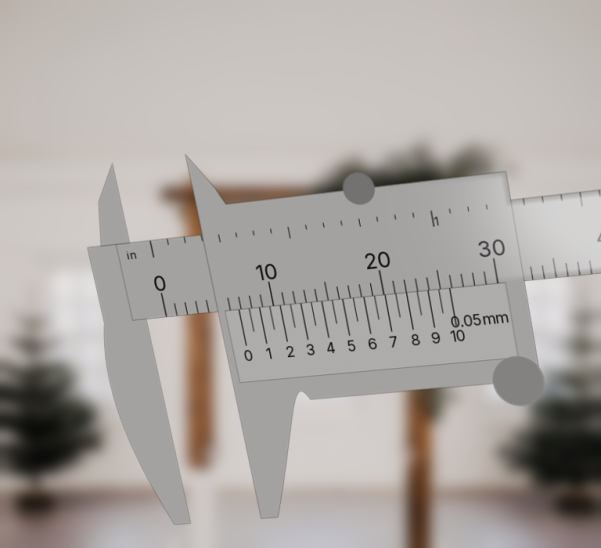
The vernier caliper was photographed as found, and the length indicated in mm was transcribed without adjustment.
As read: 6.8 mm
